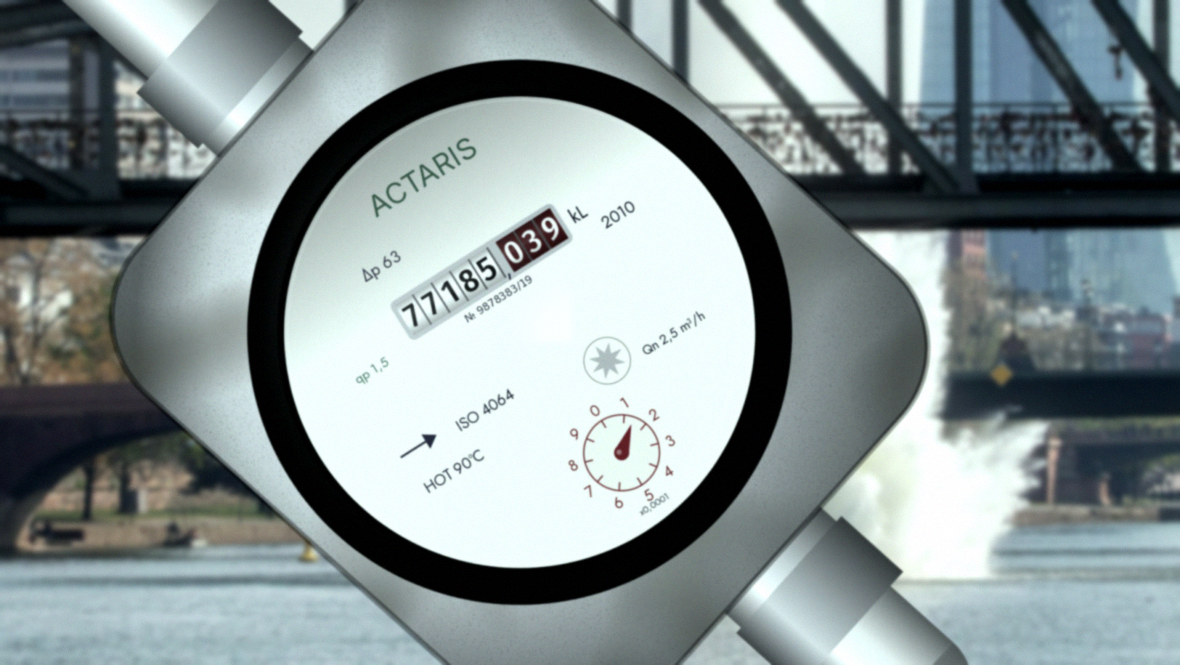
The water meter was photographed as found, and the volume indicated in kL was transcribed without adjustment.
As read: 77185.0391 kL
